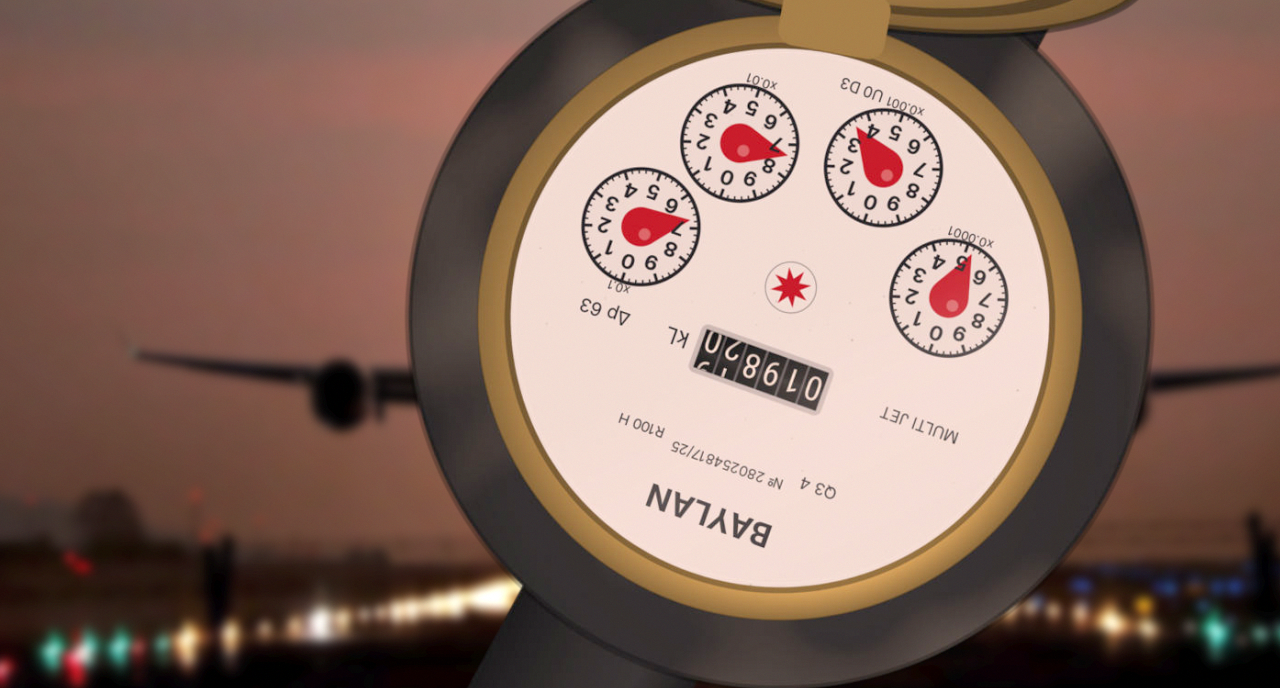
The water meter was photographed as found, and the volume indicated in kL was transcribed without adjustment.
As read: 19819.6735 kL
